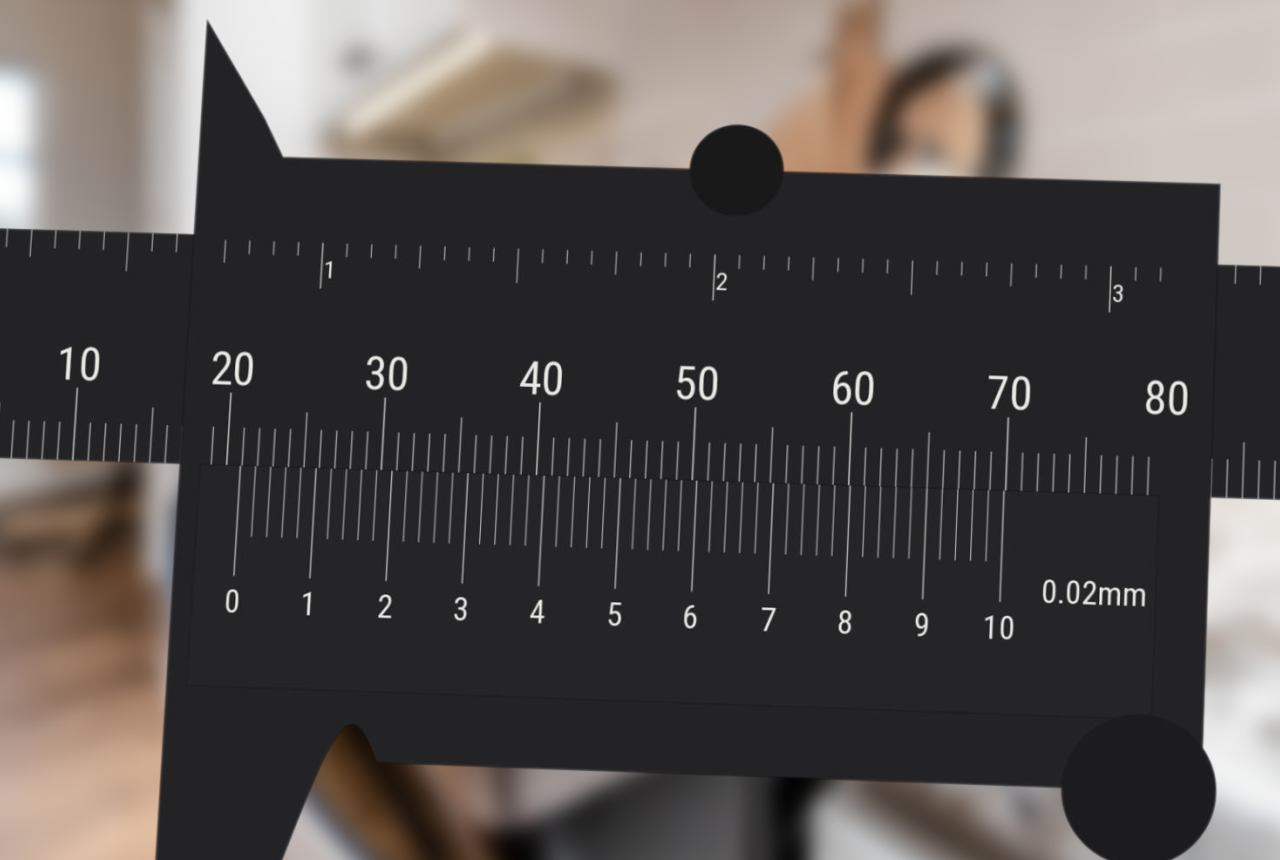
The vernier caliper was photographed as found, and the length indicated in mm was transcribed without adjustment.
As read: 20.9 mm
